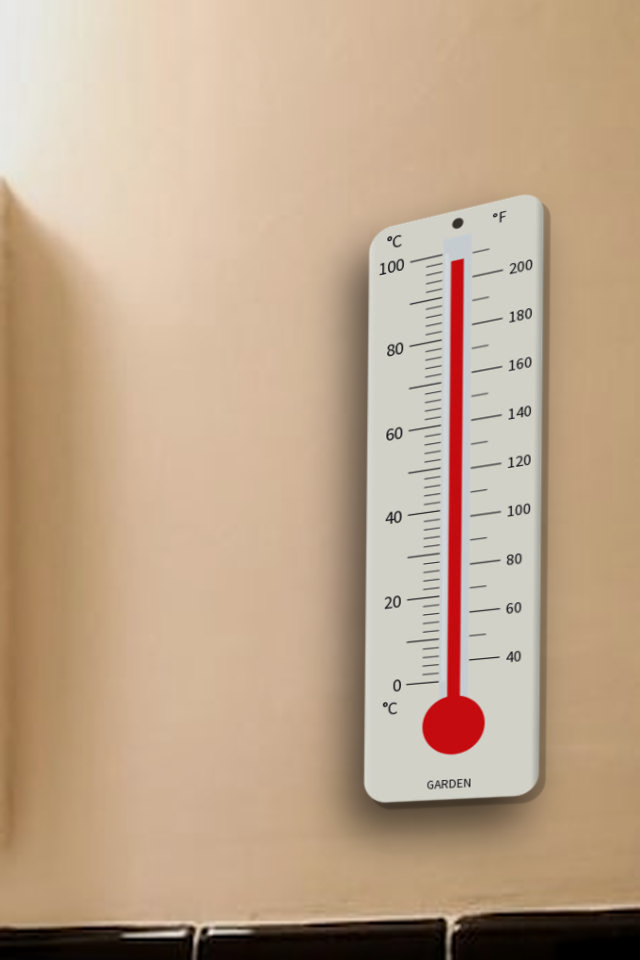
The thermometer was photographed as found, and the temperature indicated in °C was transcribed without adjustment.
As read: 98 °C
